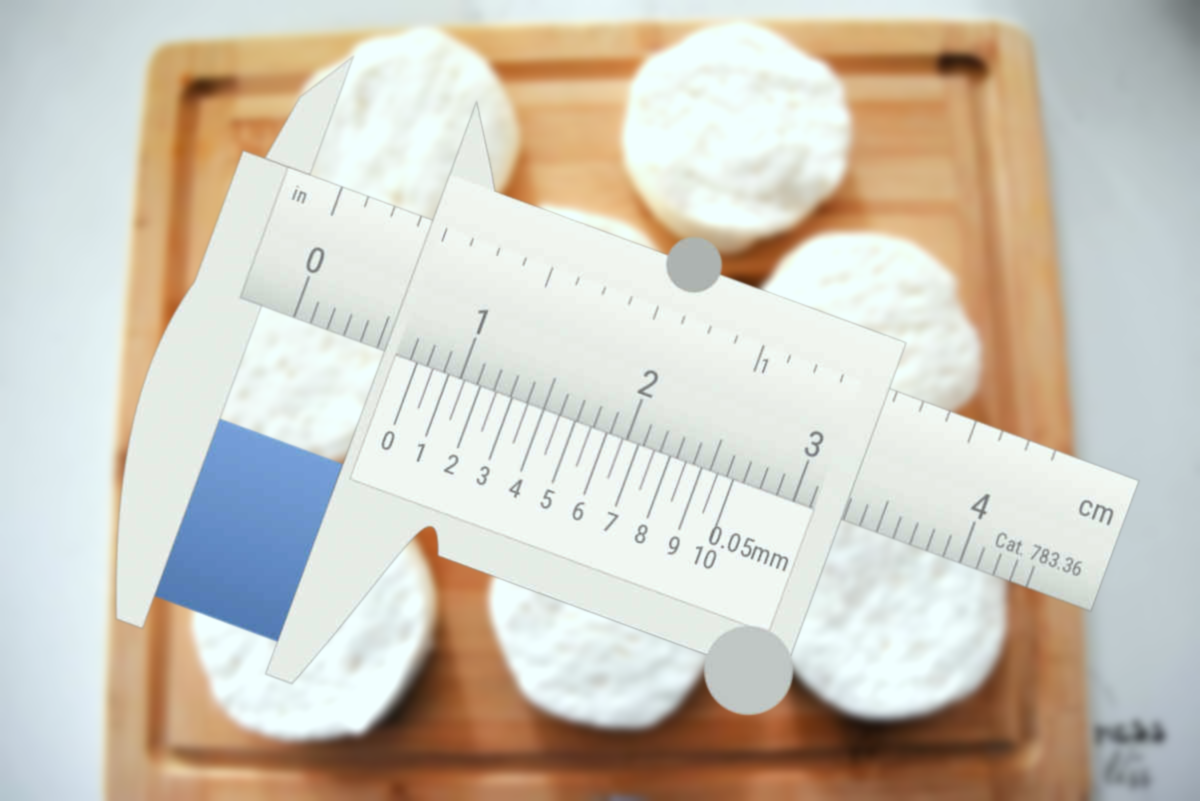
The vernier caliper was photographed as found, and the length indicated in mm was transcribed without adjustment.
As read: 7.4 mm
